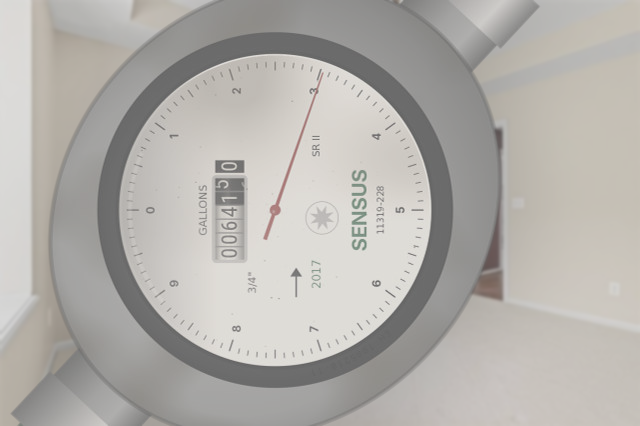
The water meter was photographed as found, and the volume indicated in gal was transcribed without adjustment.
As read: 64153.0 gal
